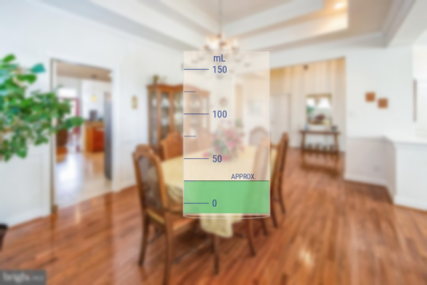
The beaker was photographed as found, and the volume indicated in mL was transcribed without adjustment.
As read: 25 mL
